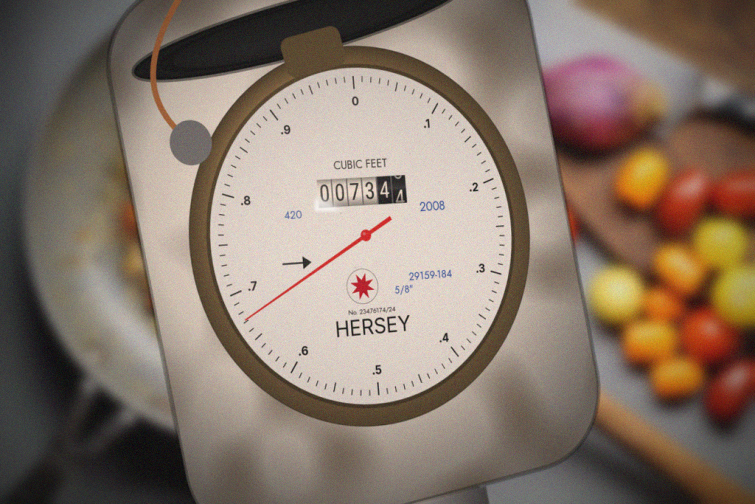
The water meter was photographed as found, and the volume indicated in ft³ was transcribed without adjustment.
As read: 7343.67 ft³
